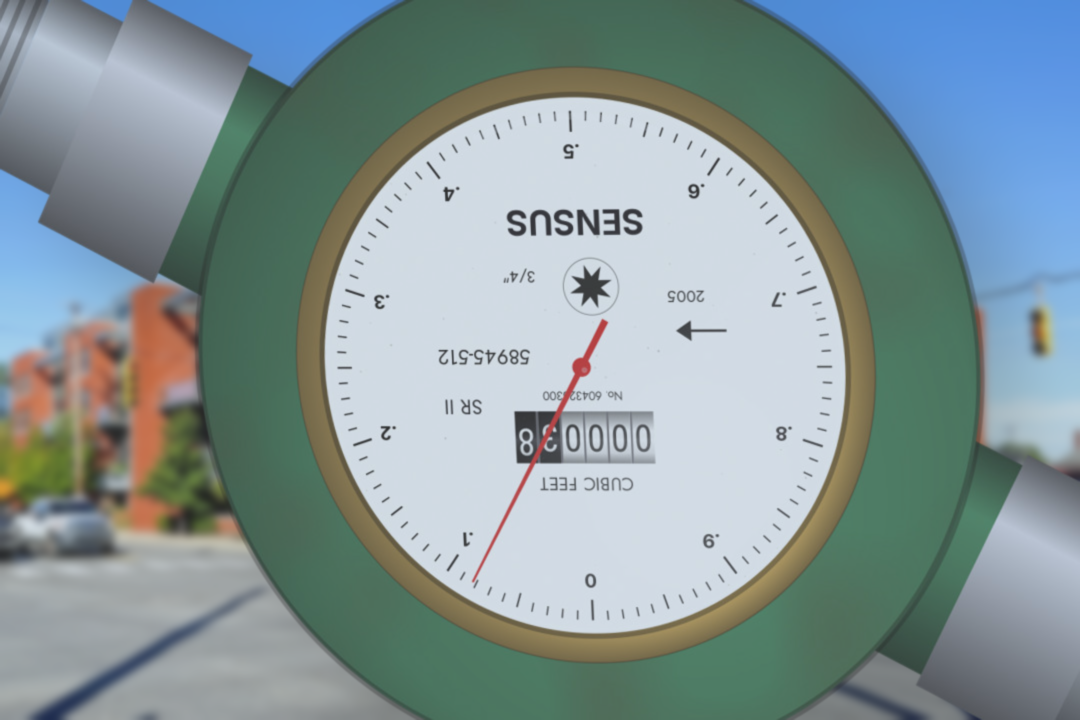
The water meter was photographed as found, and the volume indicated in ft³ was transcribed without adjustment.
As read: 38.08 ft³
